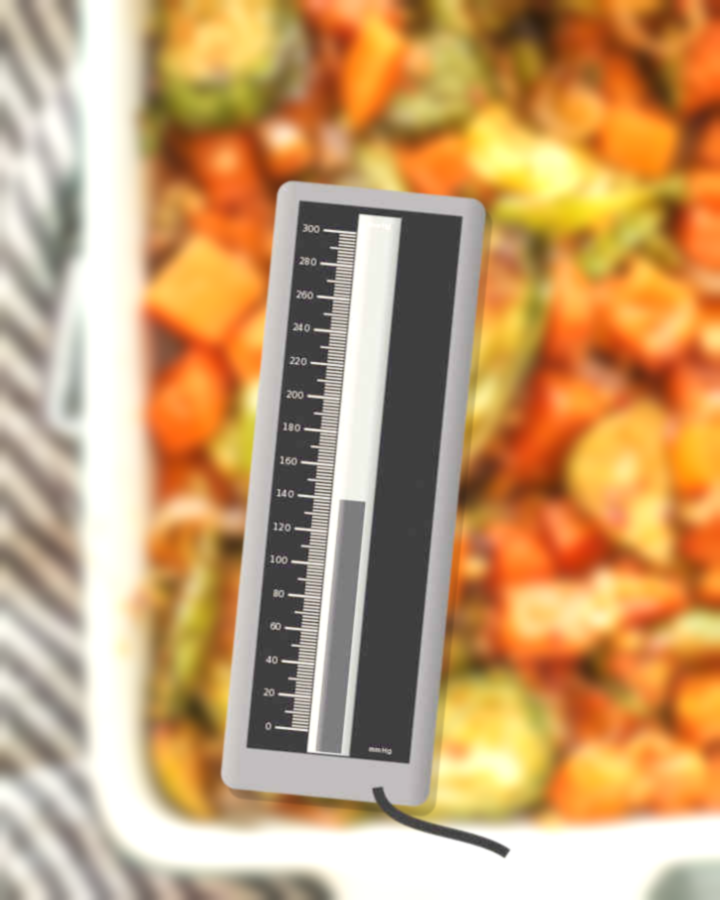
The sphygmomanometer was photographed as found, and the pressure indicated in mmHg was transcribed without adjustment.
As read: 140 mmHg
